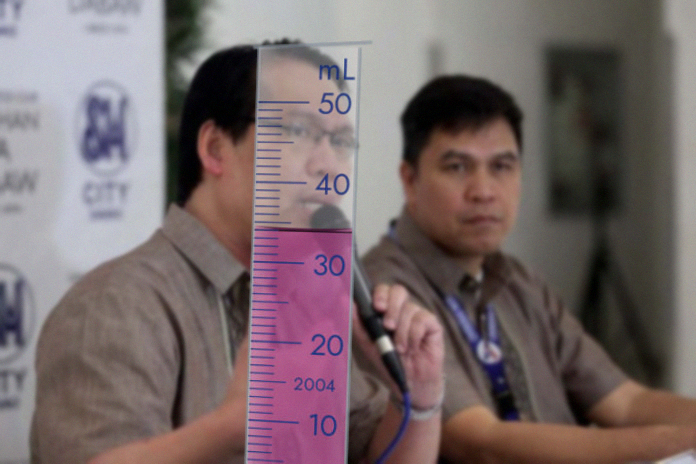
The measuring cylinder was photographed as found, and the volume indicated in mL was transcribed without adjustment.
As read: 34 mL
